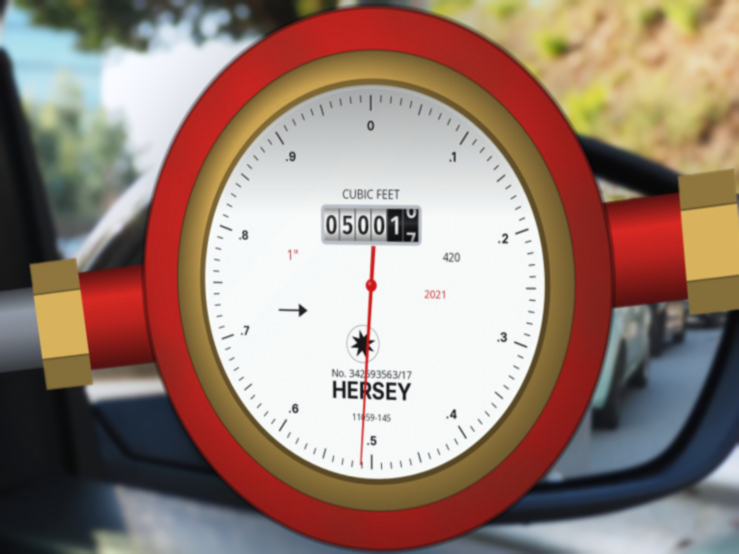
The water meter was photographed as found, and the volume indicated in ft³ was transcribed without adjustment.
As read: 50016.51 ft³
